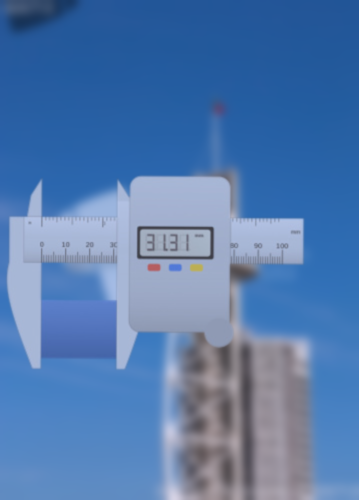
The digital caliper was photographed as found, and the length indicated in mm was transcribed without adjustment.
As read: 31.31 mm
